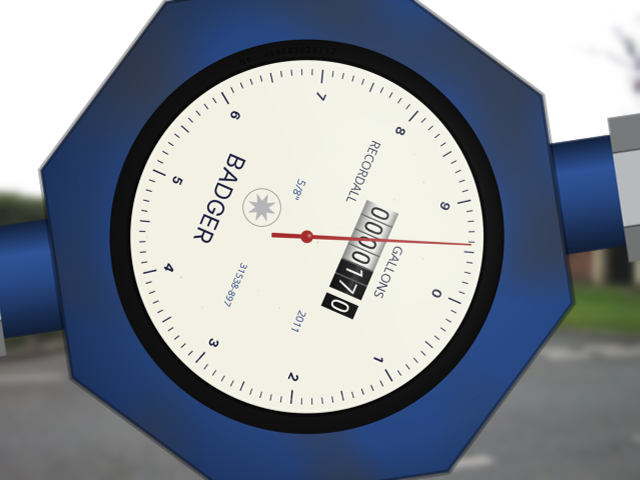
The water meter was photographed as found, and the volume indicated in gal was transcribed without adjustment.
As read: 169.4 gal
